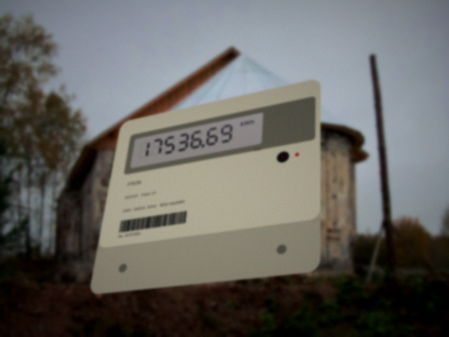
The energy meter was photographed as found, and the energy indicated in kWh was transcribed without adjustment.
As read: 17536.69 kWh
